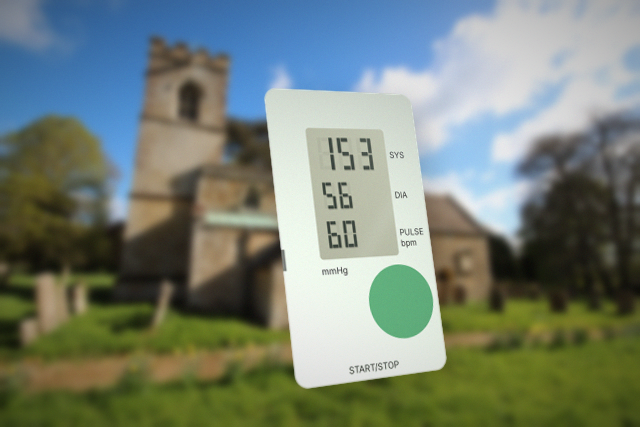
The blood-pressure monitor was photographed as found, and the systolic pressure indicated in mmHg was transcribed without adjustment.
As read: 153 mmHg
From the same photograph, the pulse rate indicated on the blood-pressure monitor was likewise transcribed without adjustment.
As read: 60 bpm
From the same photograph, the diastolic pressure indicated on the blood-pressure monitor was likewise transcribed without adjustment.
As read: 56 mmHg
